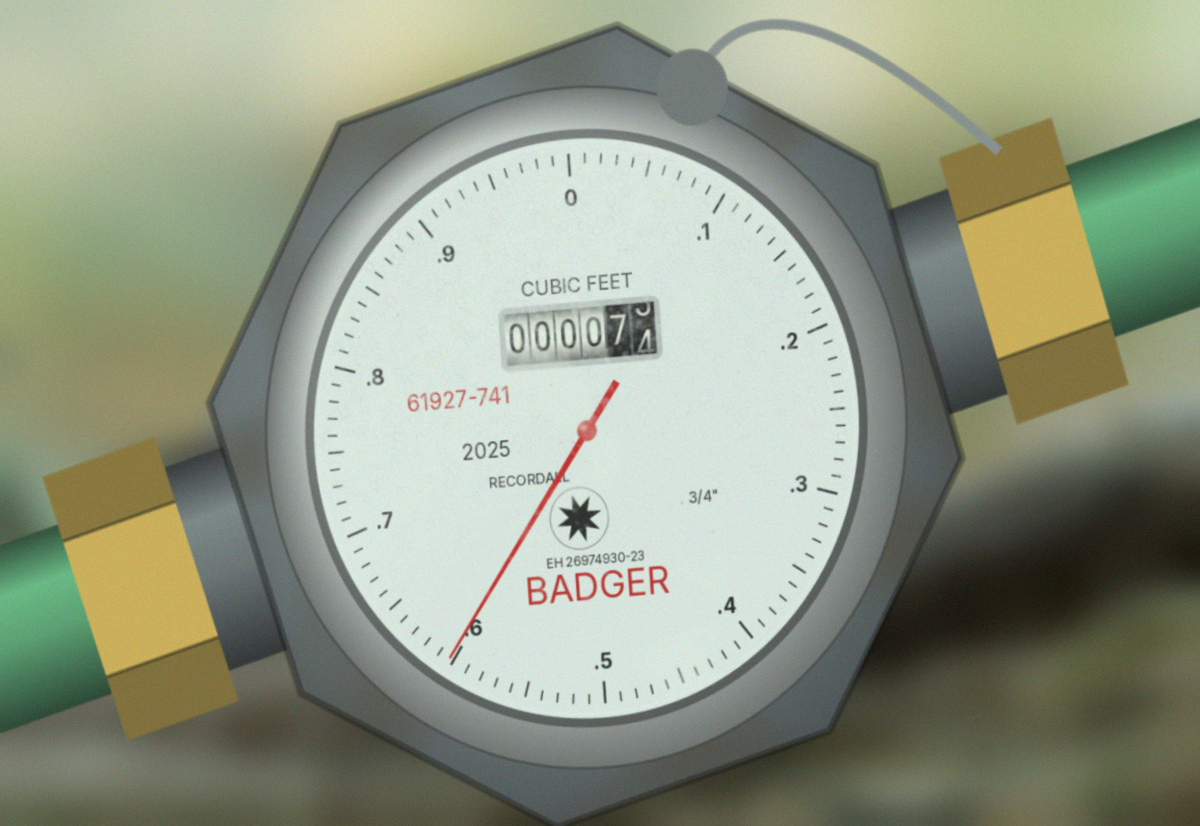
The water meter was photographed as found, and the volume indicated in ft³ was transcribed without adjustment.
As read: 73.60 ft³
